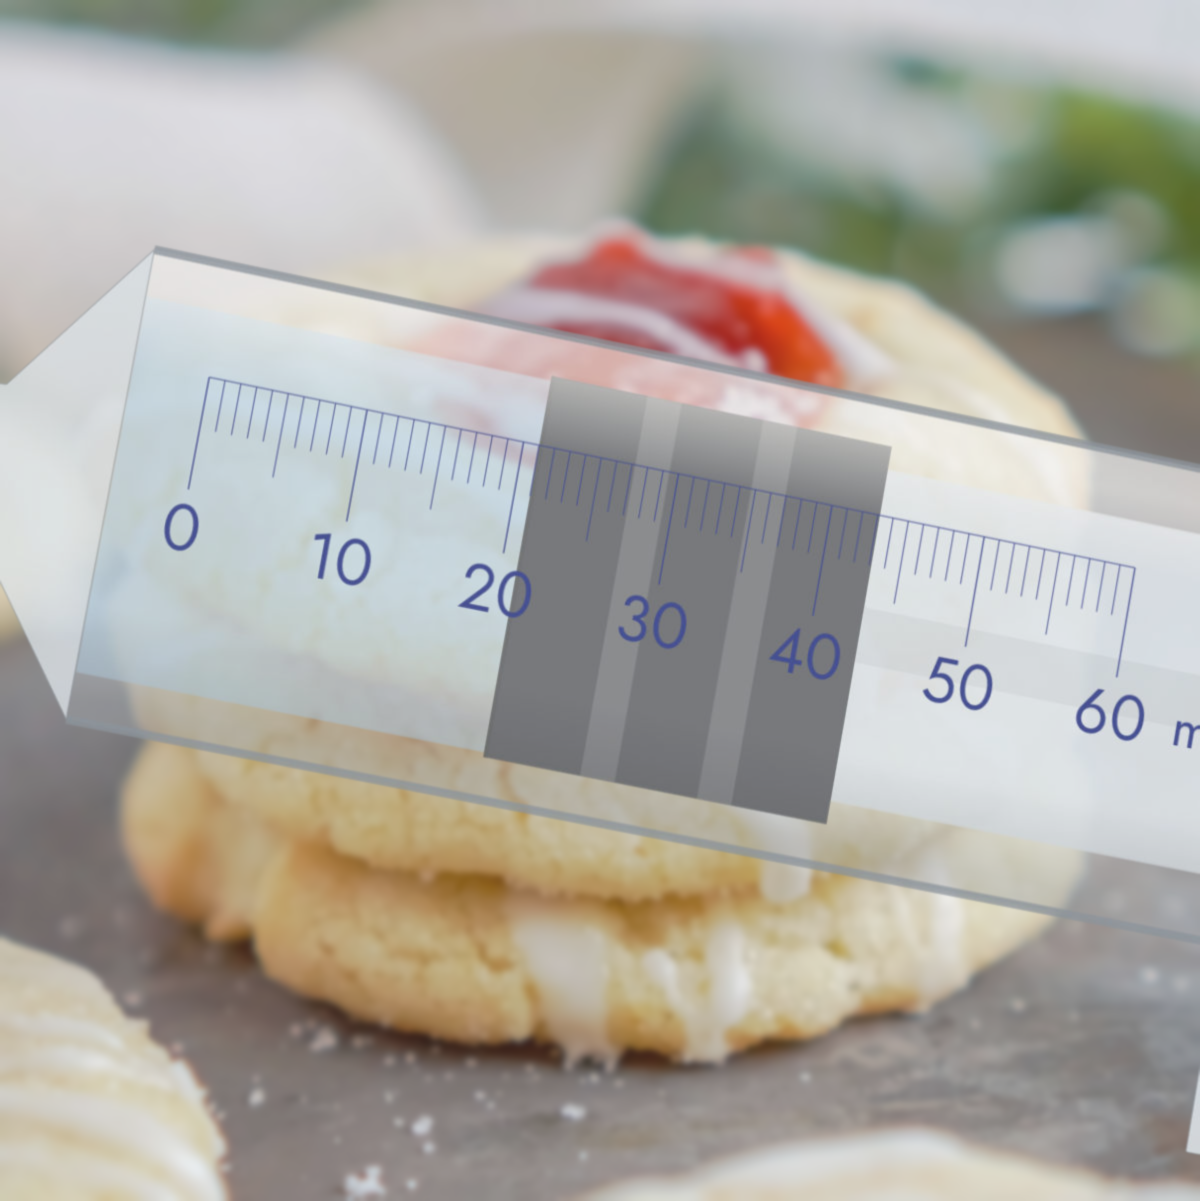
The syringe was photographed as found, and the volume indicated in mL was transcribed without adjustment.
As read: 21 mL
